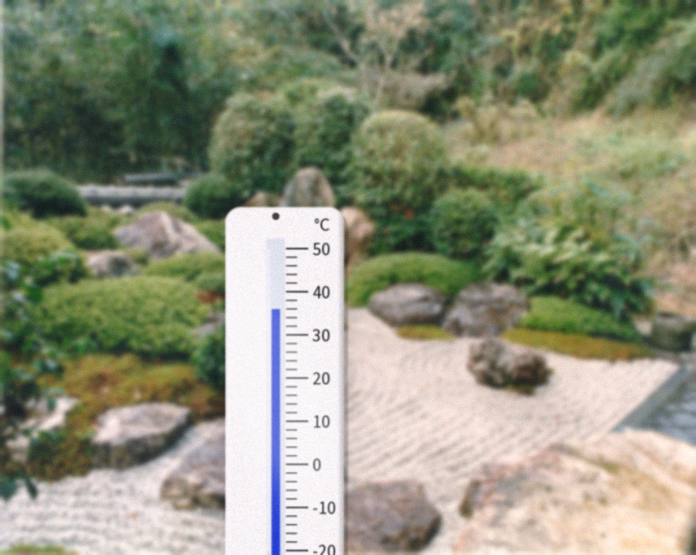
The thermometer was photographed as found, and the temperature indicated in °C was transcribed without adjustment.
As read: 36 °C
